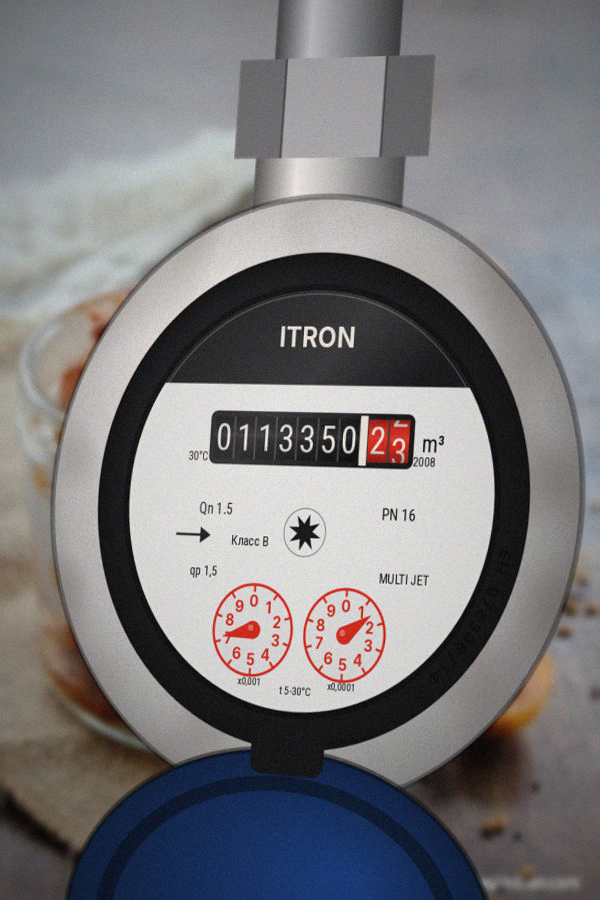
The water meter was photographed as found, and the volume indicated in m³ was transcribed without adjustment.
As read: 113350.2271 m³
